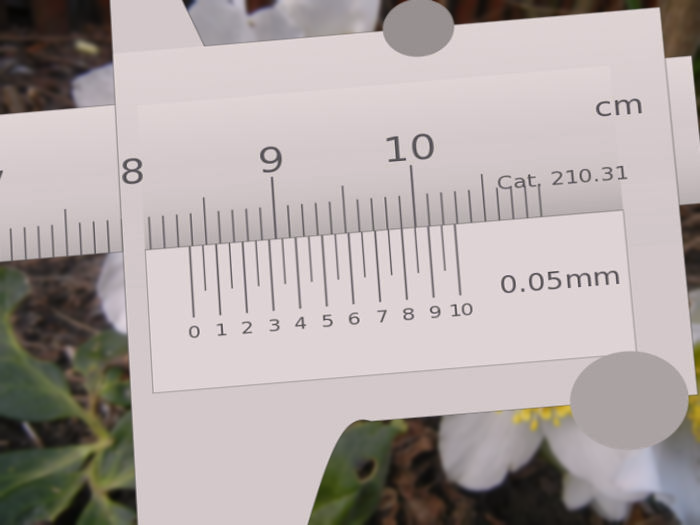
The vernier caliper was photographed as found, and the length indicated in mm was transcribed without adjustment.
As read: 83.8 mm
